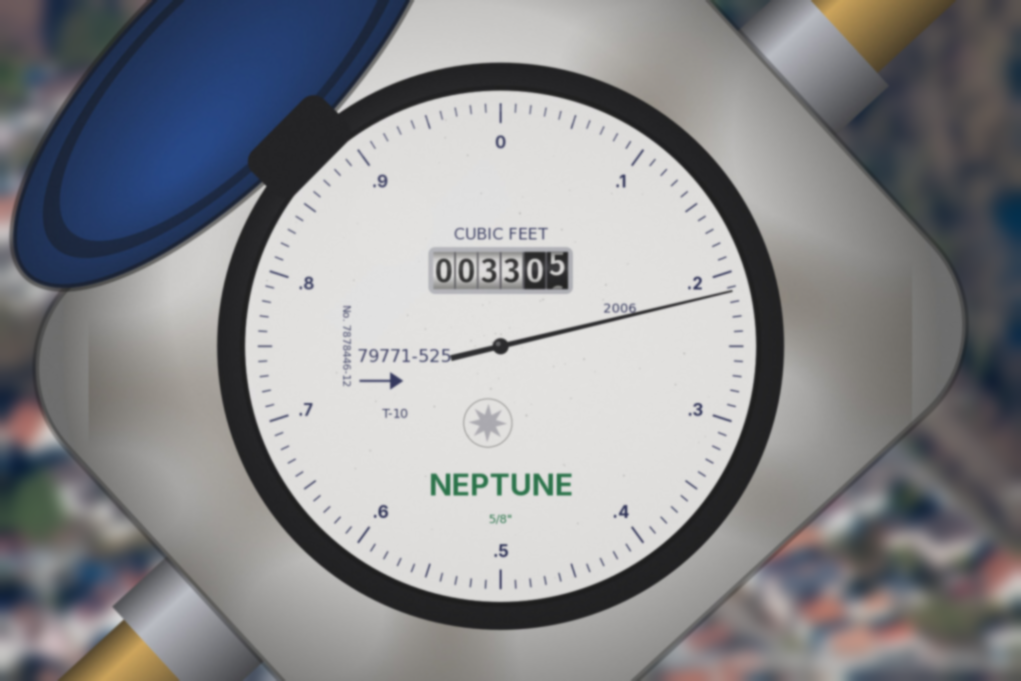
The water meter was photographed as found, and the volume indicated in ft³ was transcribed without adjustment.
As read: 3305.21 ft³
